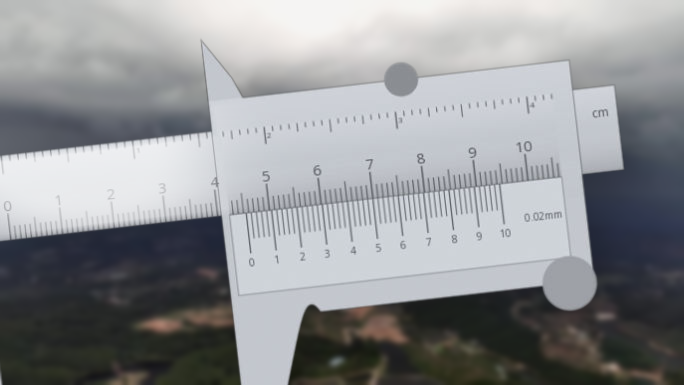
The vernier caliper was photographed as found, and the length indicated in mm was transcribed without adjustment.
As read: 45.5 mm
